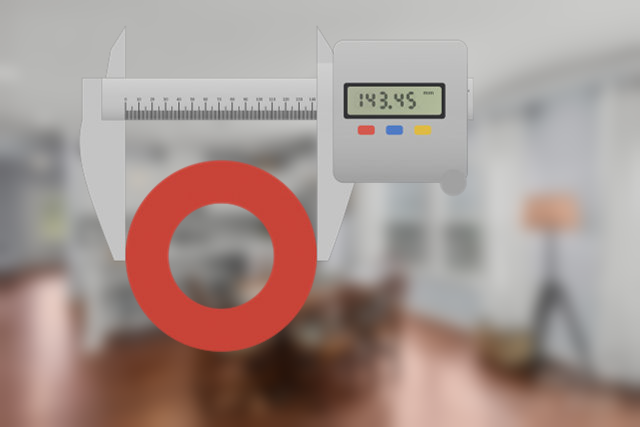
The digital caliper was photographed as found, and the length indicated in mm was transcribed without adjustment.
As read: 143.45 mm
